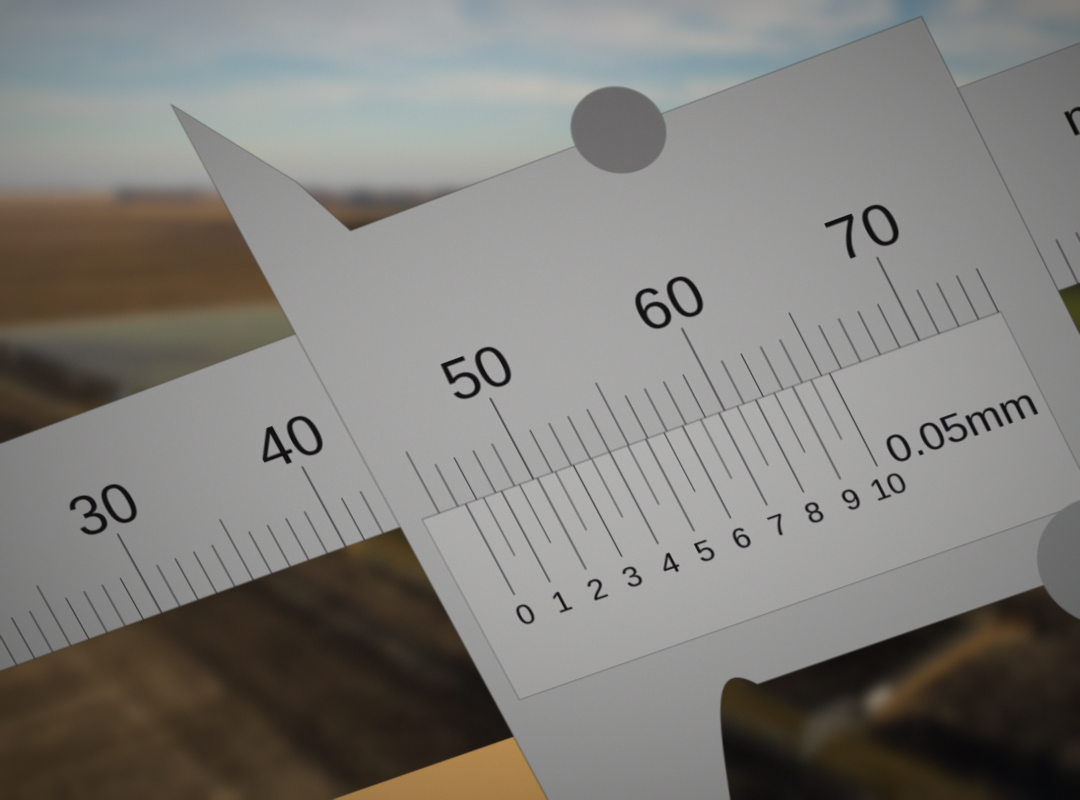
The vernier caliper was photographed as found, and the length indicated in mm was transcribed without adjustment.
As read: 46.4 mm
